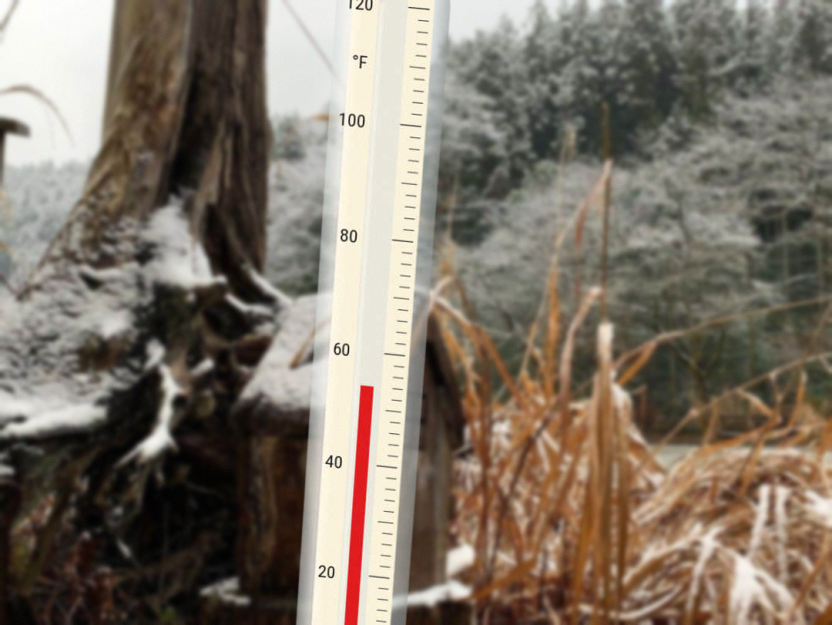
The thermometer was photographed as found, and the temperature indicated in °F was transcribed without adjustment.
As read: 54 °F
